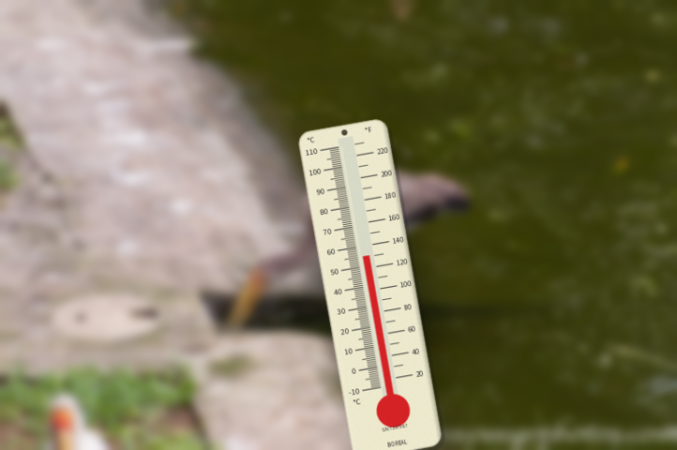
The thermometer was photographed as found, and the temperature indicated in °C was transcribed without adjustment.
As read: 55 °C
